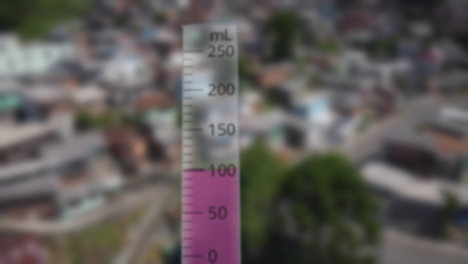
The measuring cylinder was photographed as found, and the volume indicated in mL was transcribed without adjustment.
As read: 100 mL
